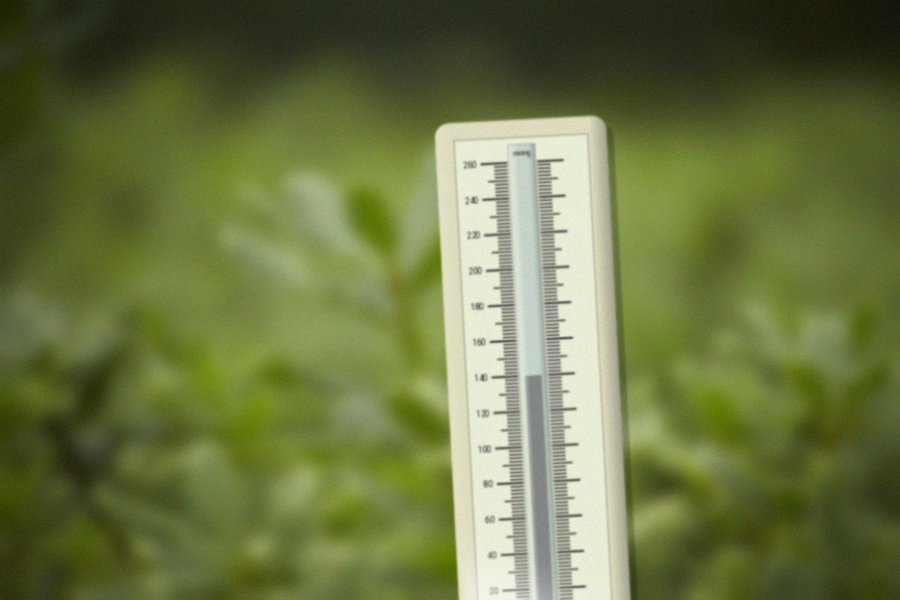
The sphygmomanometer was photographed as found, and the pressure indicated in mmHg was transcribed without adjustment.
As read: 140 mmHg
